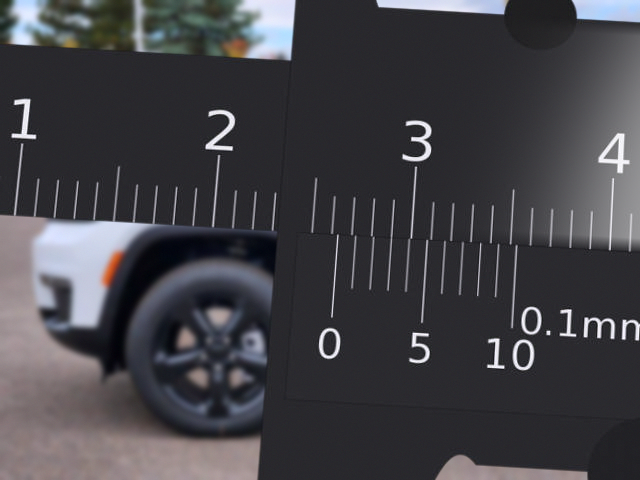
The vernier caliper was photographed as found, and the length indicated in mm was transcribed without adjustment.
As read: 26.3 mm
